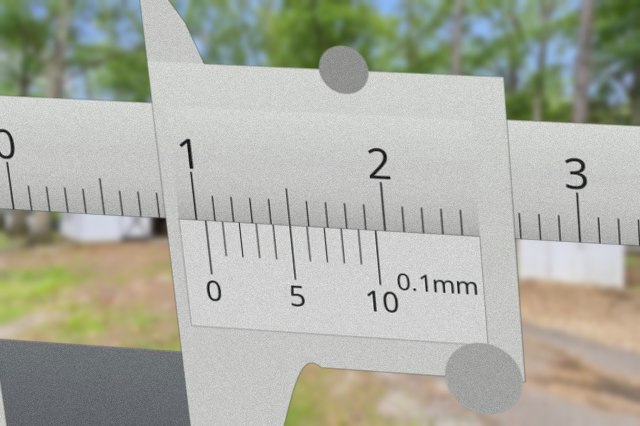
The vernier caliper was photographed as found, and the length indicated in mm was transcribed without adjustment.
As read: 10.5 mm
